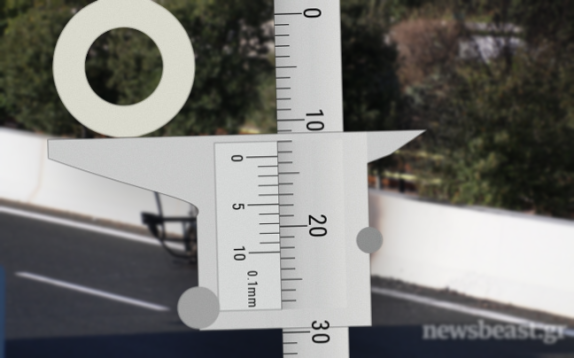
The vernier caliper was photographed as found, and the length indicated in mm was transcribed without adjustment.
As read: 13.4 mm
